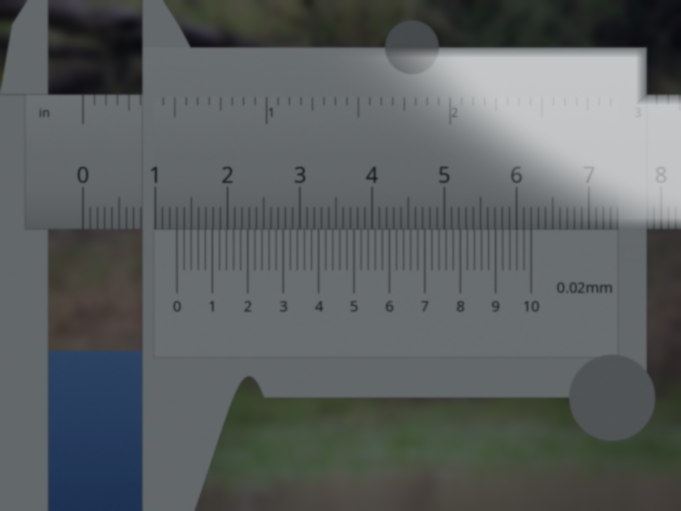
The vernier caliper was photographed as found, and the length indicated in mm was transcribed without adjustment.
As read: 13.0 mm
